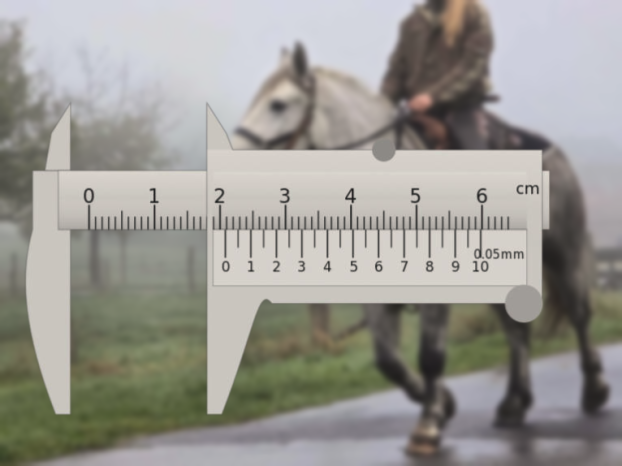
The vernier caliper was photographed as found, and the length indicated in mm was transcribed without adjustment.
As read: 20.8 mm
